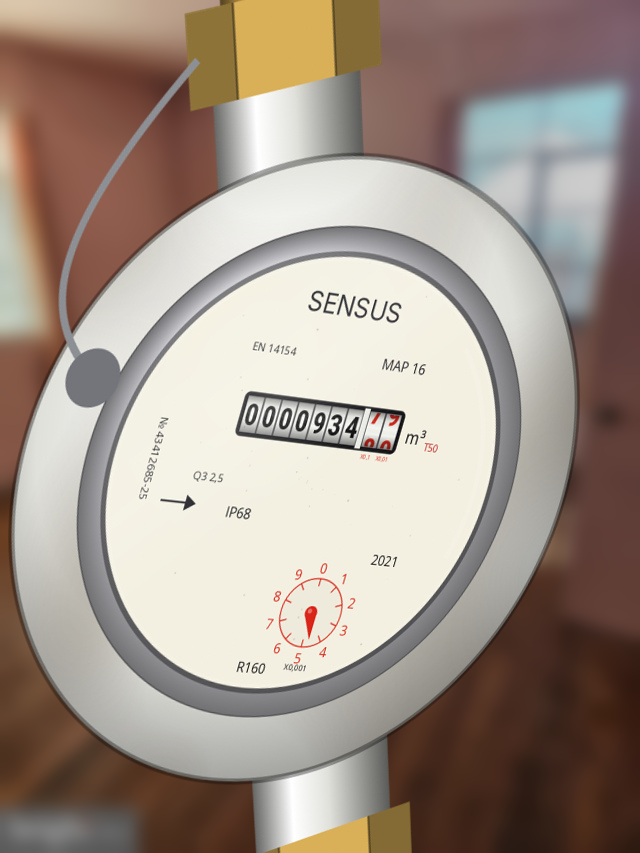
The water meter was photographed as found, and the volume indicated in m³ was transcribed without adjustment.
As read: 934.794 m³
